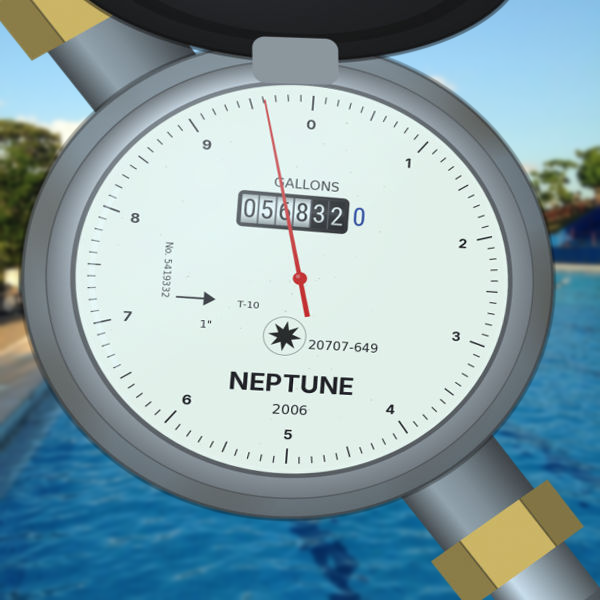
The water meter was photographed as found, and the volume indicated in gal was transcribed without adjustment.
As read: 568319.6 gal
